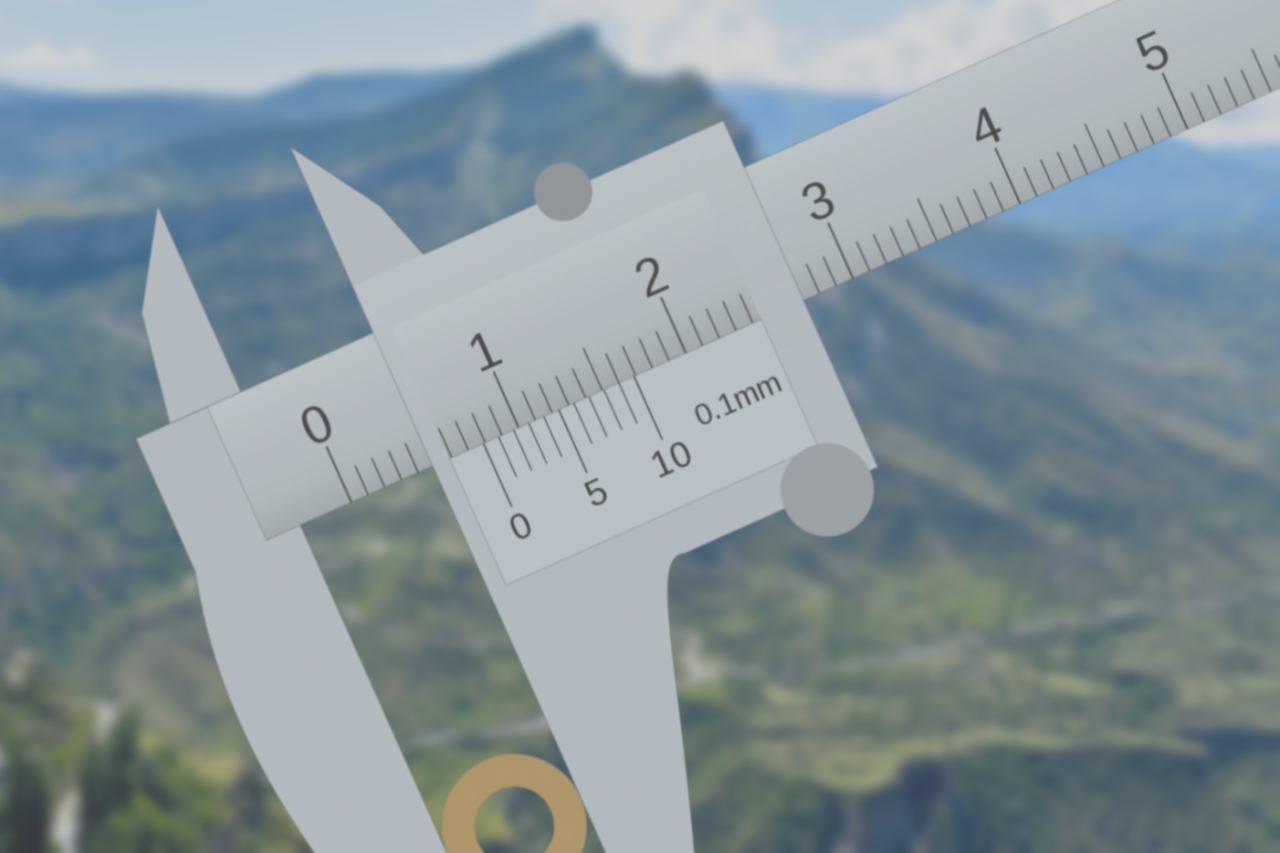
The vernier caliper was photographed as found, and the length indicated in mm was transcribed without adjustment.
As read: 7.9 mm
